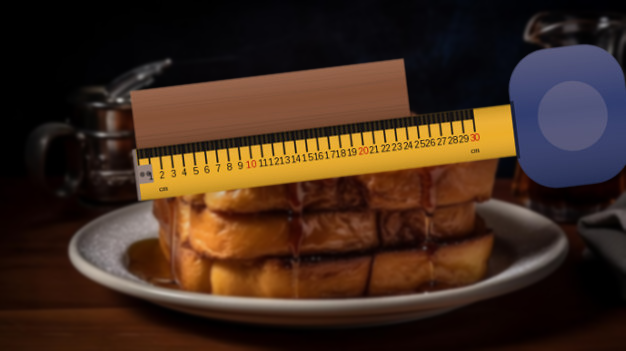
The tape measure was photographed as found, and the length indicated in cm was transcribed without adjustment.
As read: 24.5 cm
